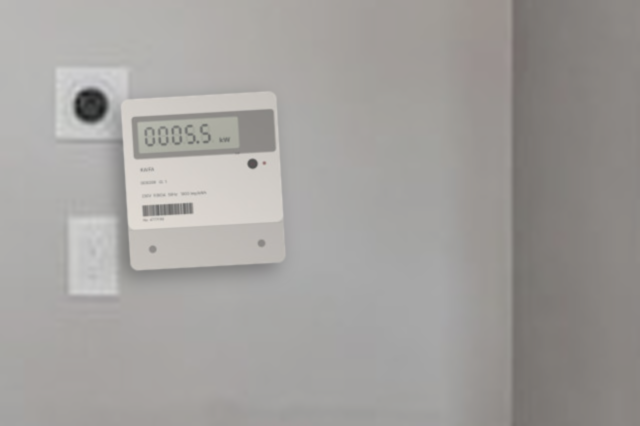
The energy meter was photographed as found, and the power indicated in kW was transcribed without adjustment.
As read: 5.5 kW
